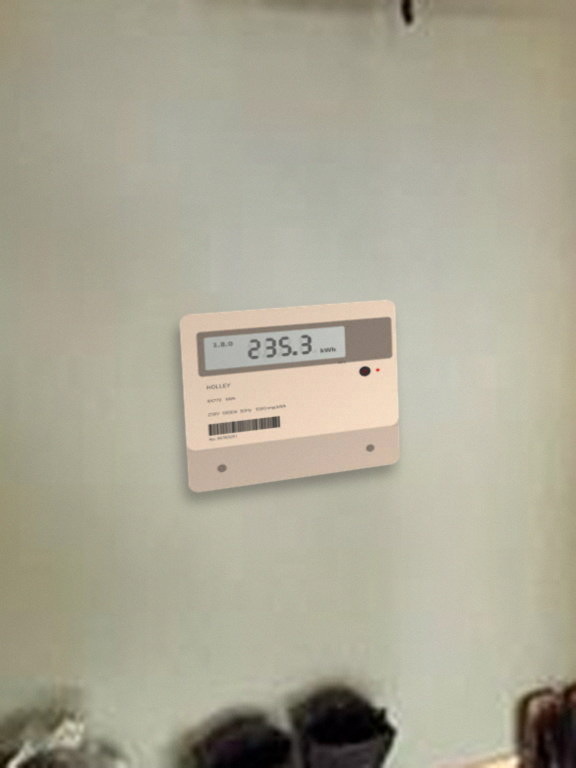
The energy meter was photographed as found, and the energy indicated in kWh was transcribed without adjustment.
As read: 235.3 kWh
